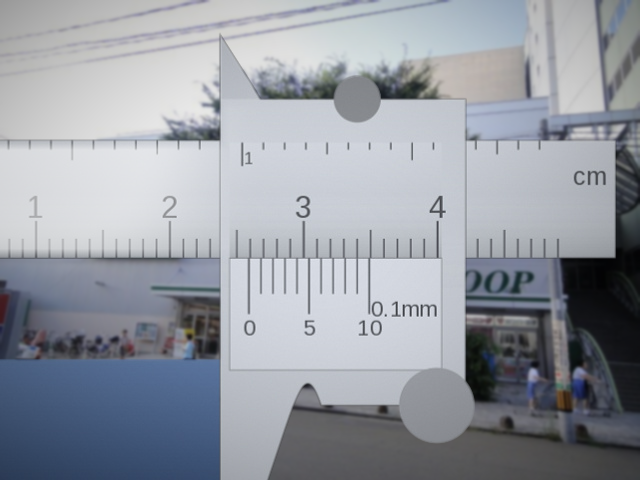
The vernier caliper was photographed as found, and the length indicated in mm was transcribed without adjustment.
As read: 25.9 mm
